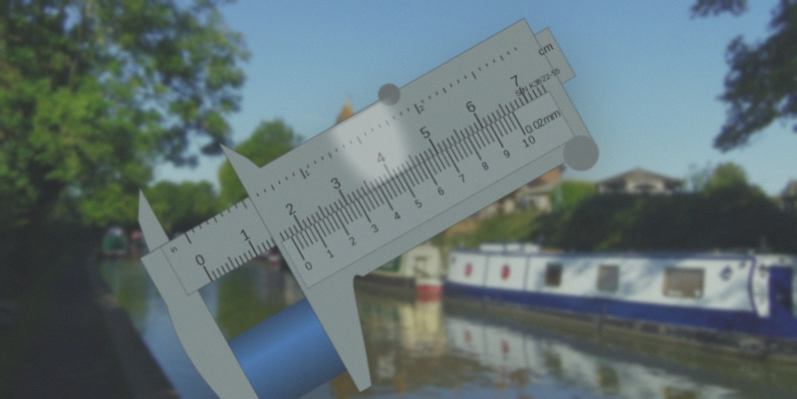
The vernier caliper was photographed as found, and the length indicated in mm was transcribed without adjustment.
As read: 17.5 mm
